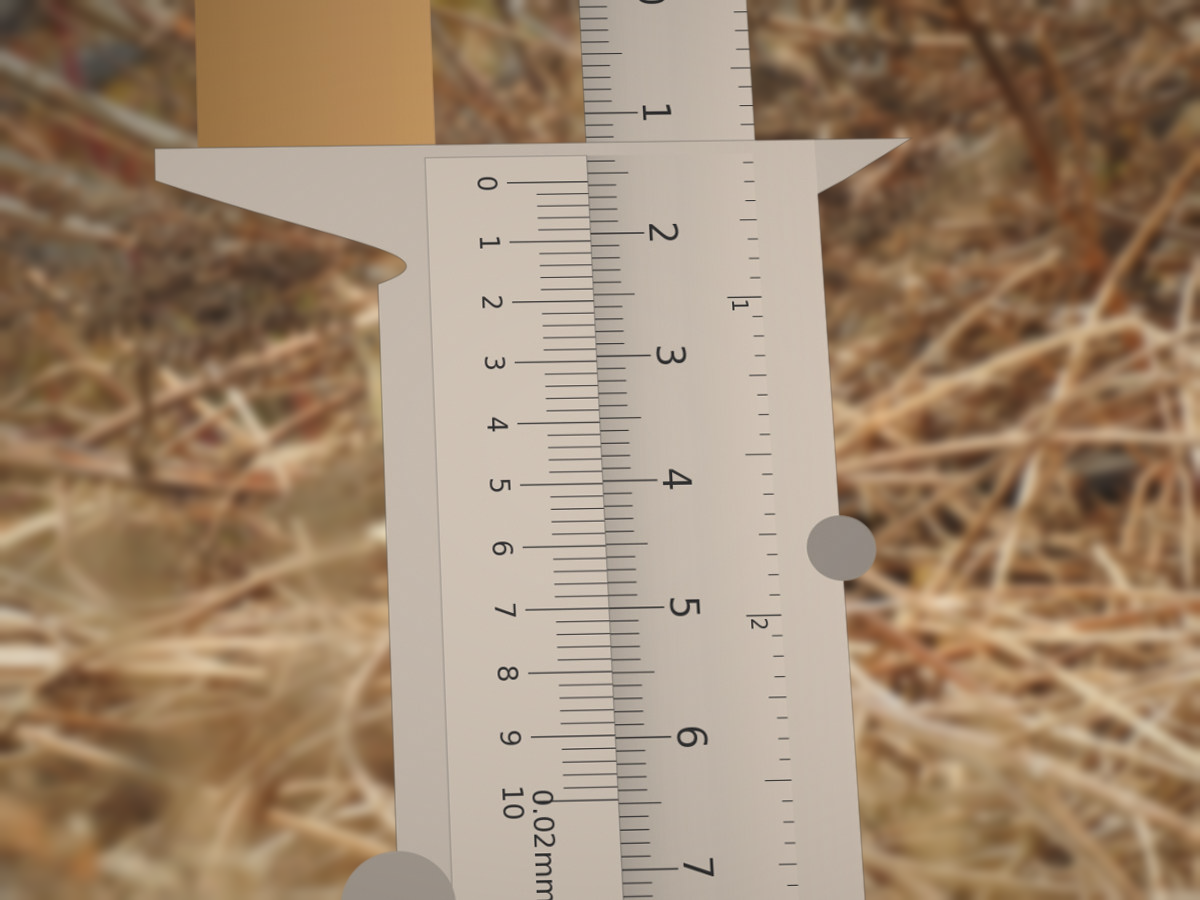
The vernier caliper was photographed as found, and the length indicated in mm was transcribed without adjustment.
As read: 15.7 mm
